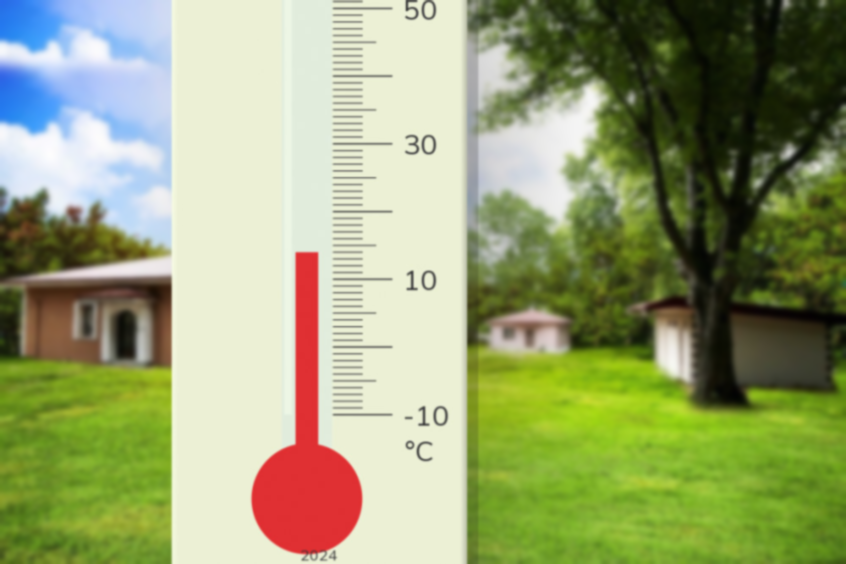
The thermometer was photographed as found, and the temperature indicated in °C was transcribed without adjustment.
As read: 14 °C
